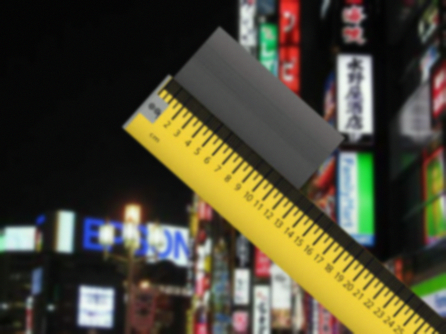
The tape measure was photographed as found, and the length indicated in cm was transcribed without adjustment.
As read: 12.5 cm
